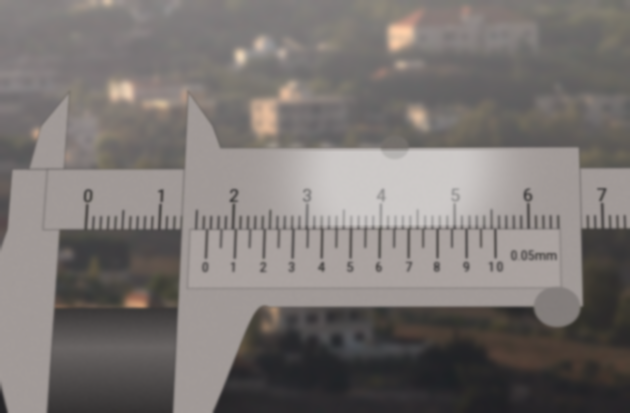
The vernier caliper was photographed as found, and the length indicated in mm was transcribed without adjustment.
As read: 16.5 mm
